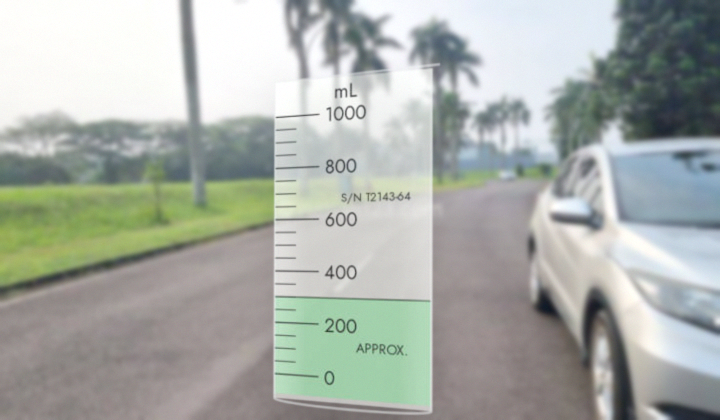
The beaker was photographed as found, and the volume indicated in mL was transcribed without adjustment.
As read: 300 mL
